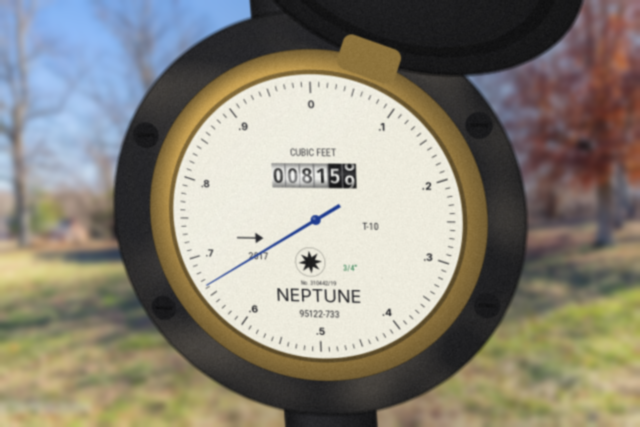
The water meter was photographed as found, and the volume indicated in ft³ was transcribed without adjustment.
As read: 8158.66 ft³
